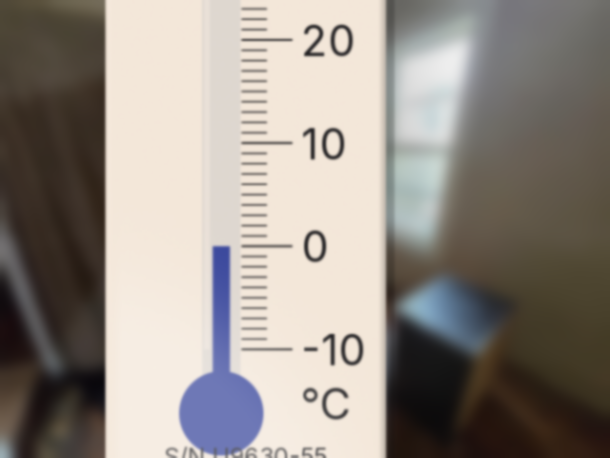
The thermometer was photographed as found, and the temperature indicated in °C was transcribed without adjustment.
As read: 0 °C
